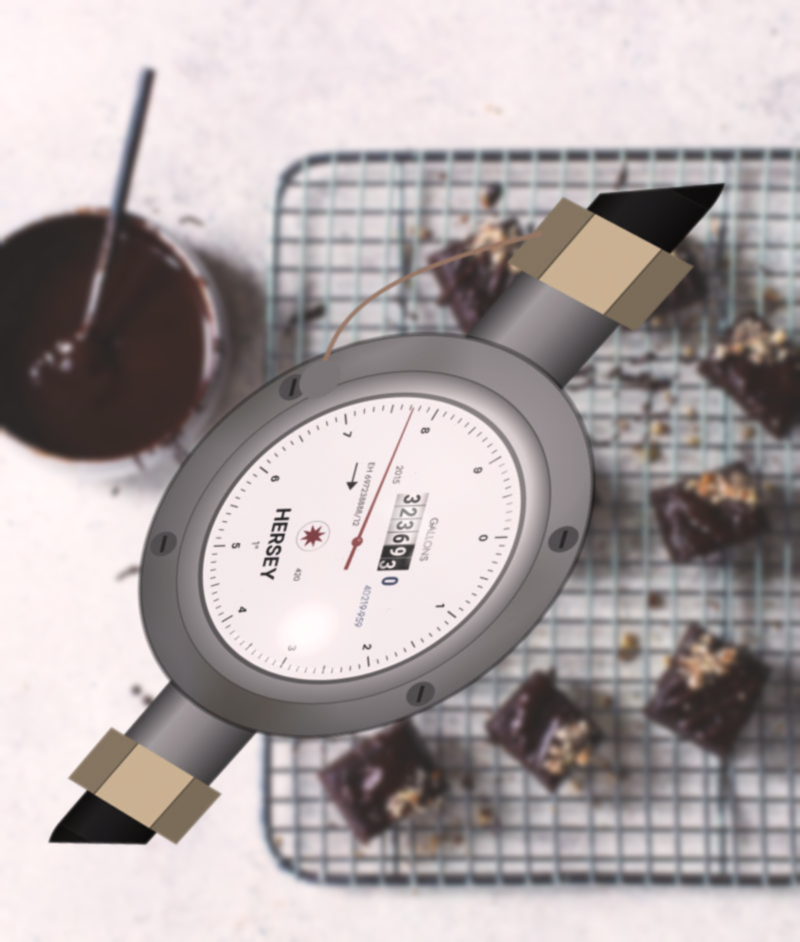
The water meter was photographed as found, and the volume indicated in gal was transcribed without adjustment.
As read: 3236927.7 gal
